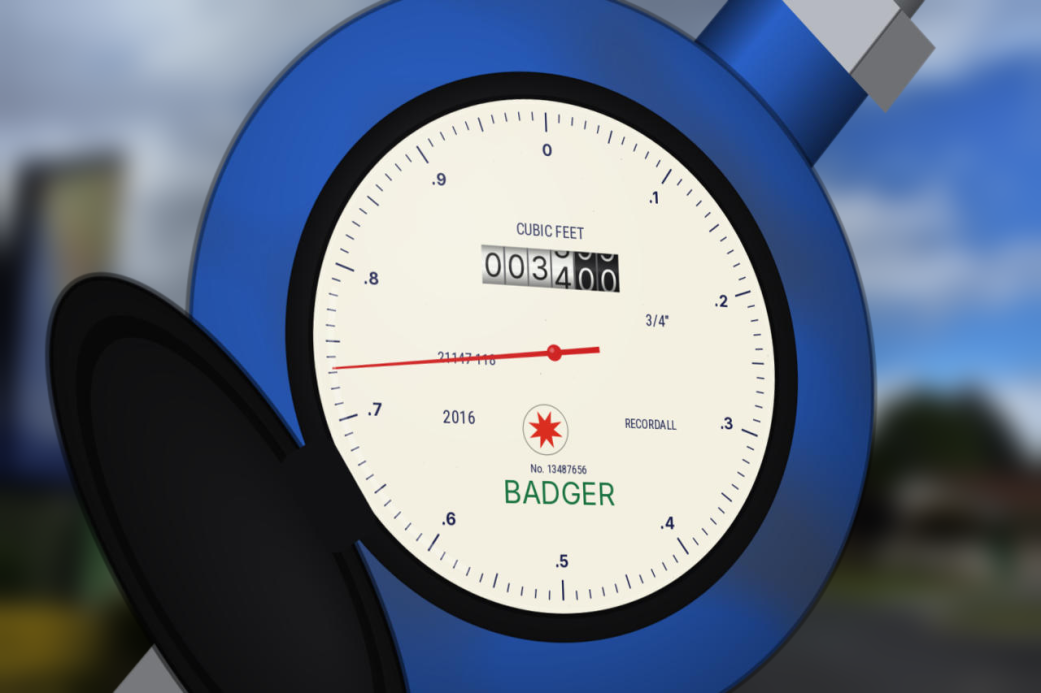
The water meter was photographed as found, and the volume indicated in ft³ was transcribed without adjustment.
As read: 3399.73 ft³
